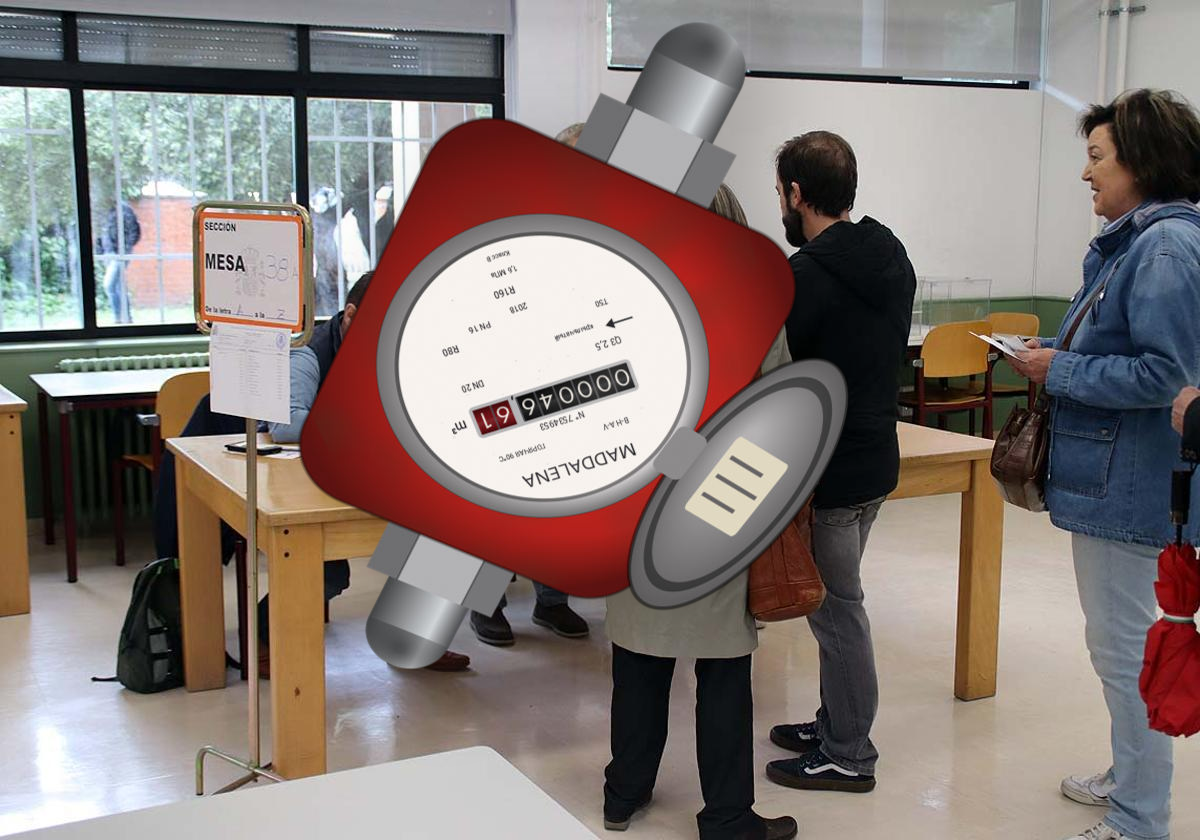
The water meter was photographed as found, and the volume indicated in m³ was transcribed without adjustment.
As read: 46.61 m³
